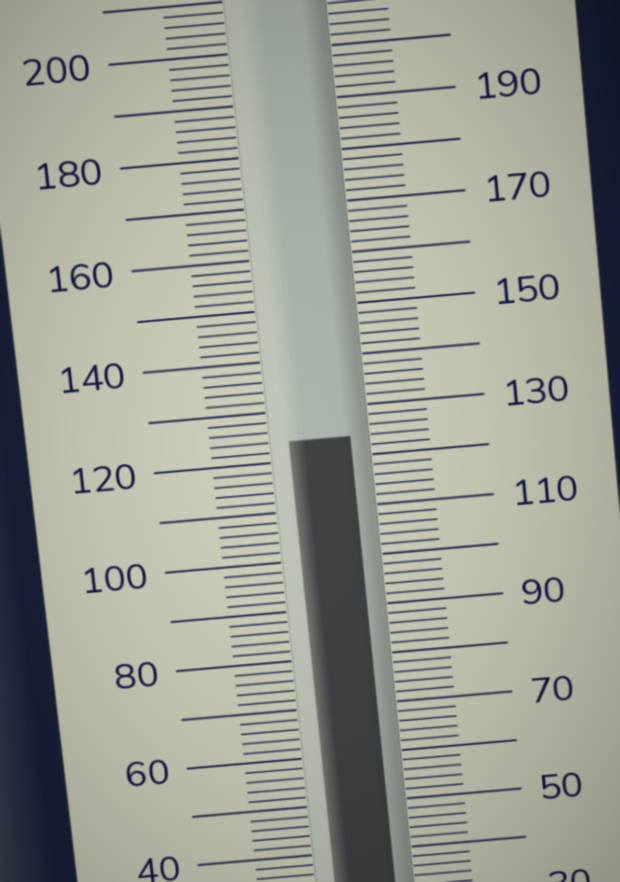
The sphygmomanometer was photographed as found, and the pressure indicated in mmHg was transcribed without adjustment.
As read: 124 mmHg
